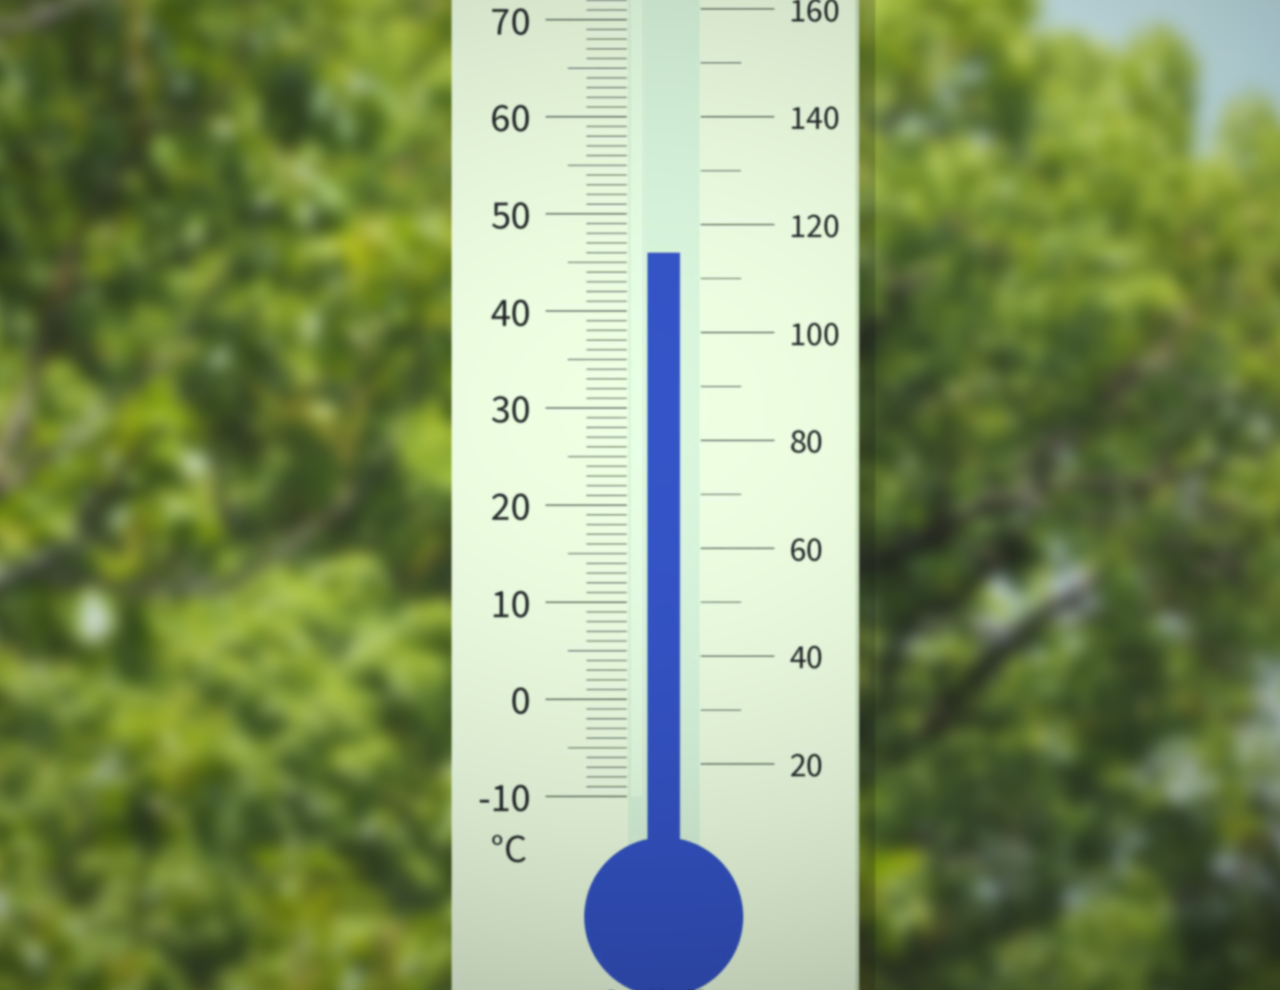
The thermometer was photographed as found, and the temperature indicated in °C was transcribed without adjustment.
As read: 46 °C
